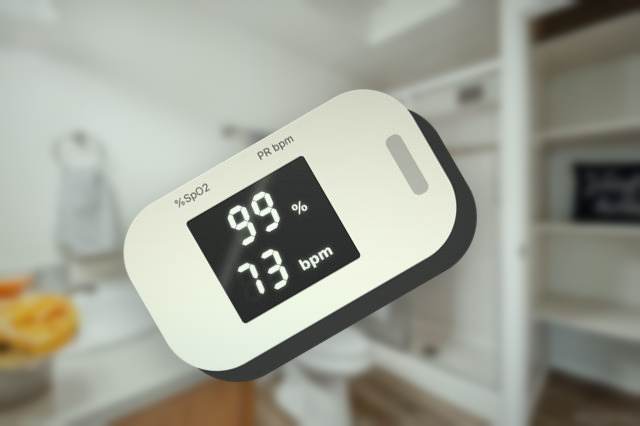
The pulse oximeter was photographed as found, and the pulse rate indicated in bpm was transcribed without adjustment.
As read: 73 bpm
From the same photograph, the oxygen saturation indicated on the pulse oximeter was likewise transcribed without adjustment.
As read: 99 %
